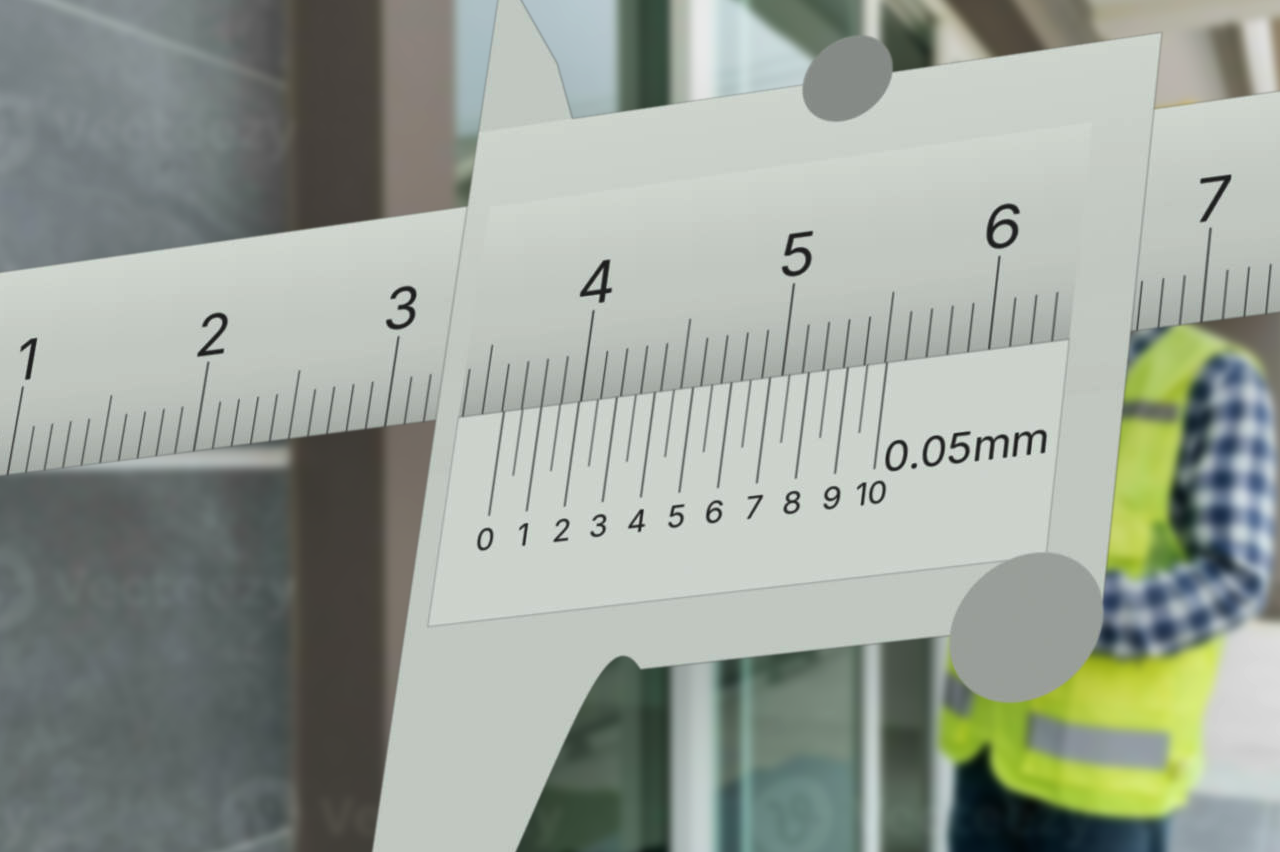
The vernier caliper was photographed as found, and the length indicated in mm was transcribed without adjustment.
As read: 36.1 mm
